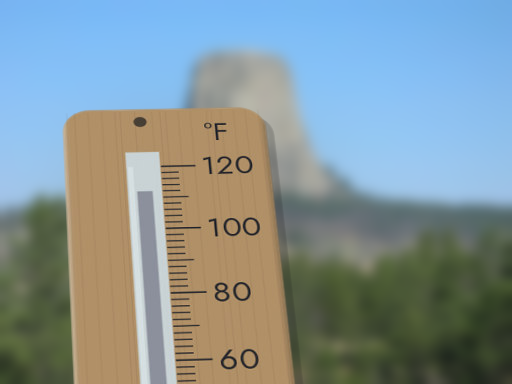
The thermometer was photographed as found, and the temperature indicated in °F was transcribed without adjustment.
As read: 112 °F
